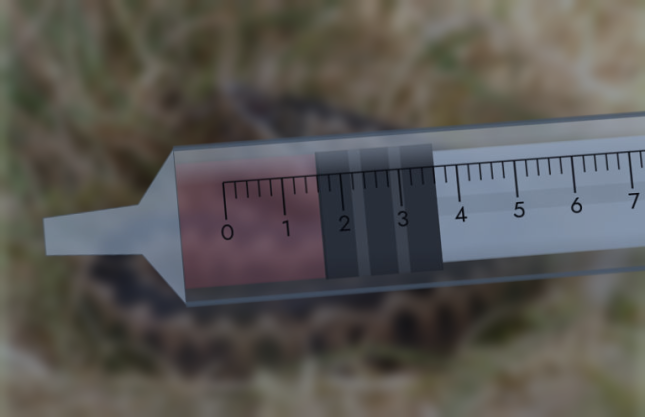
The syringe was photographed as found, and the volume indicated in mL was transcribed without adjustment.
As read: 1.6 mL
